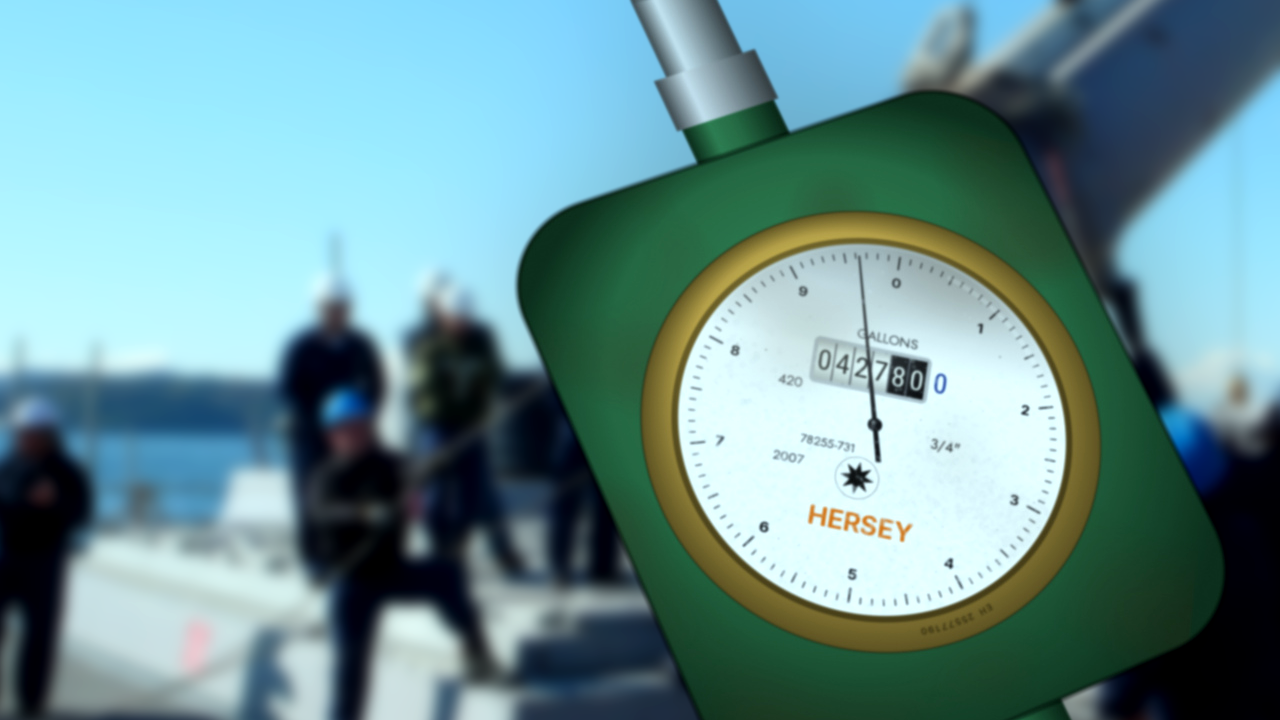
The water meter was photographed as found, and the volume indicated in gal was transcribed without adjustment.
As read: 427799.6 gal
